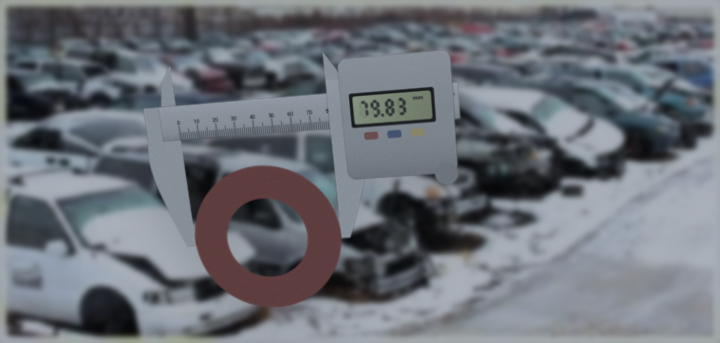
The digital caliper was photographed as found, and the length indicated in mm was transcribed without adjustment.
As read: 79.83 mm
